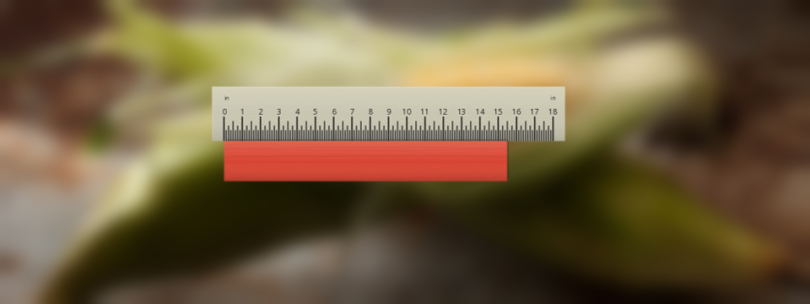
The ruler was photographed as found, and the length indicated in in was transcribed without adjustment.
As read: 15.5 in
